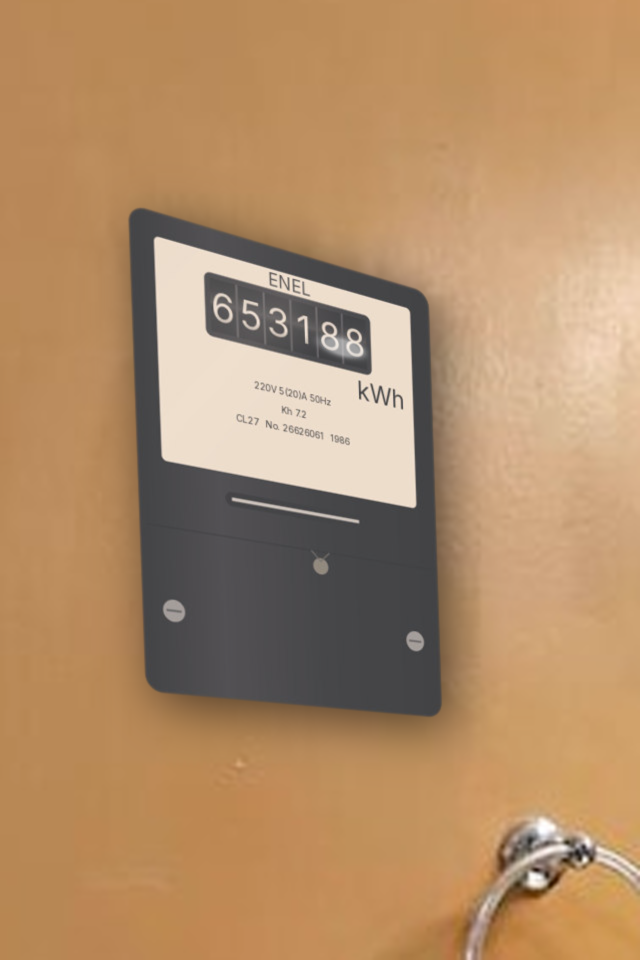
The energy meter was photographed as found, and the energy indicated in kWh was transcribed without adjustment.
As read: 653188 kWh
